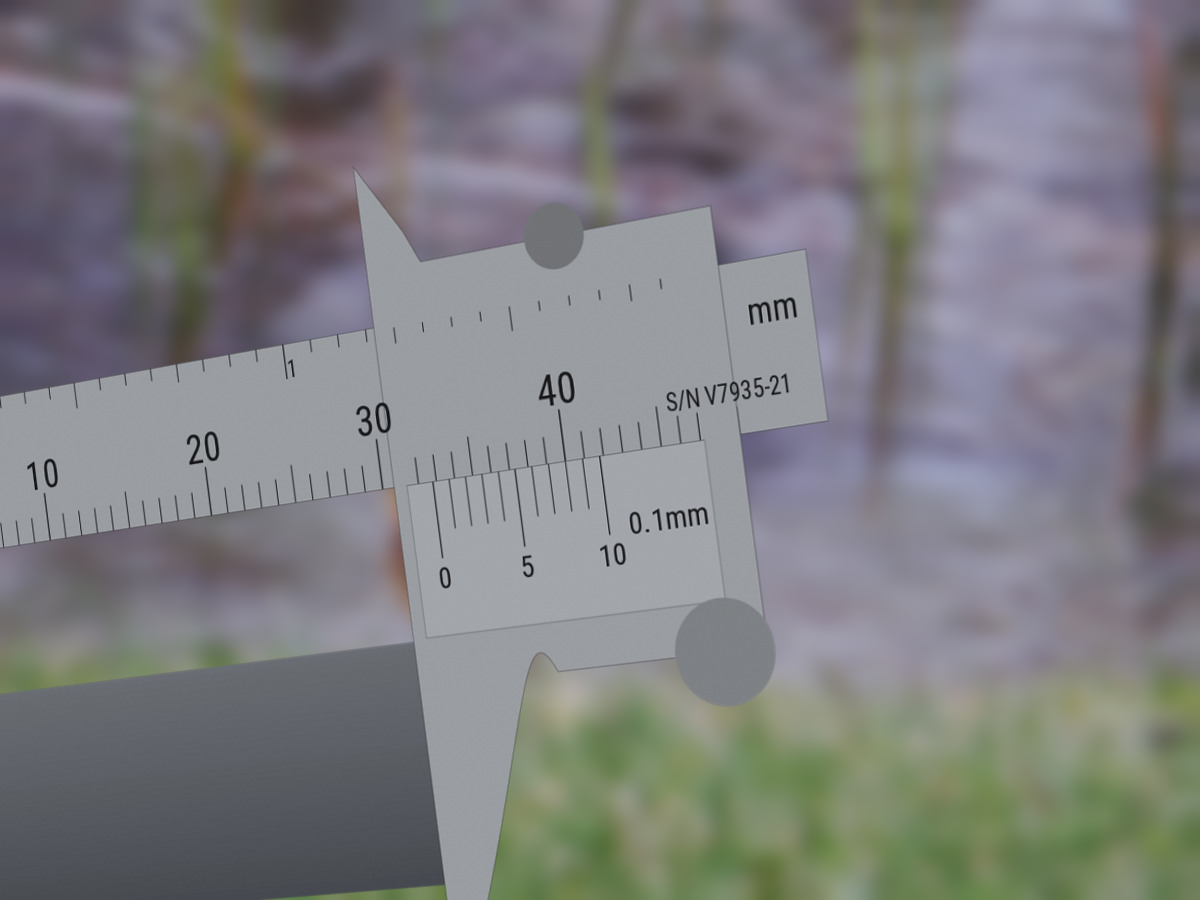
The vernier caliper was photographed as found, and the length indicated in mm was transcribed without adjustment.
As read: 32.8 mm
